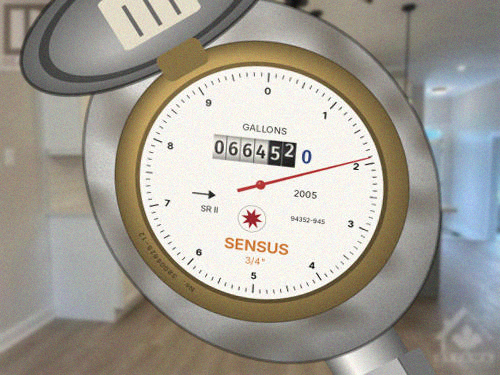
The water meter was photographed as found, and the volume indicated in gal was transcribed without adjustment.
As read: 664521.9 gal
